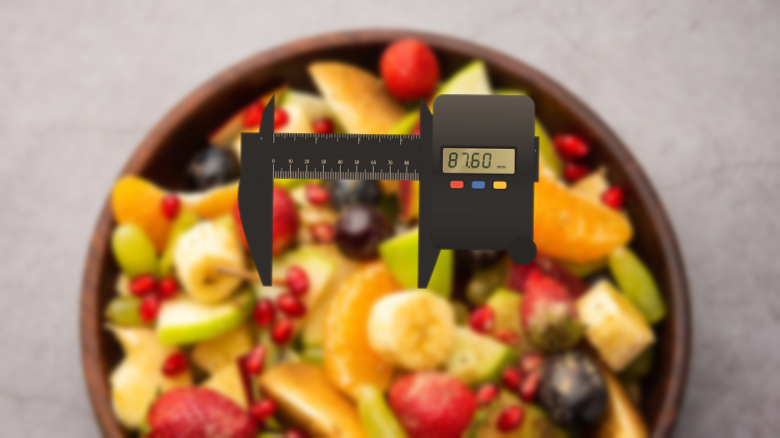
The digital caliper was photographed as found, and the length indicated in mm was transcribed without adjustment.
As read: 87.60 mm
